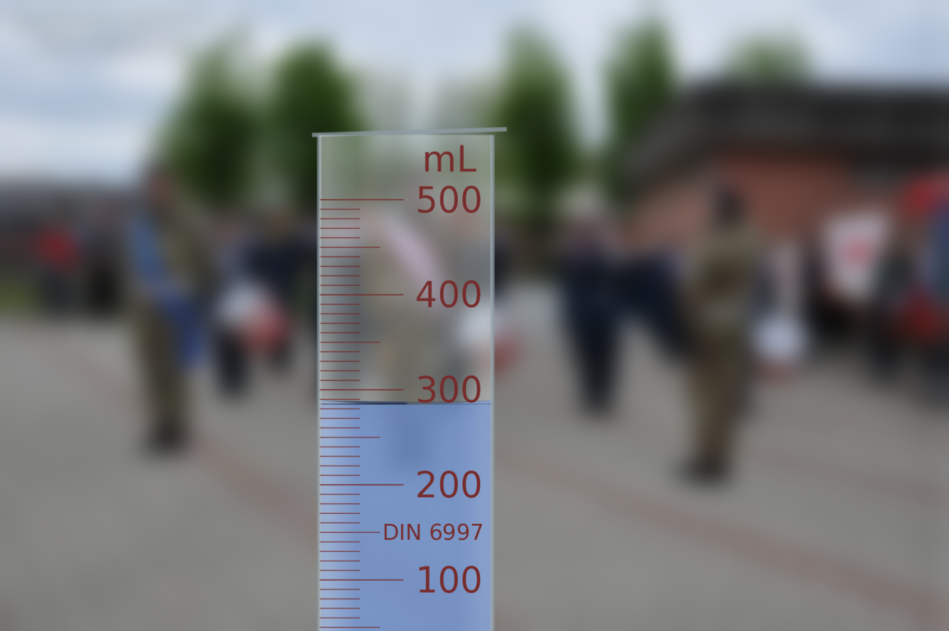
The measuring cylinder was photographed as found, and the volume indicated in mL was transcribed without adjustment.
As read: 285 mL
